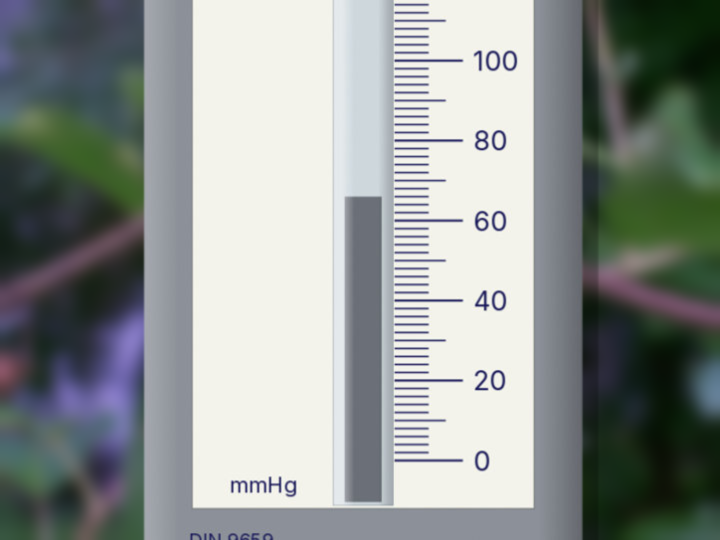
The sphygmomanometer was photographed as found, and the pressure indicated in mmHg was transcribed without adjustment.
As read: 66 mmHg
